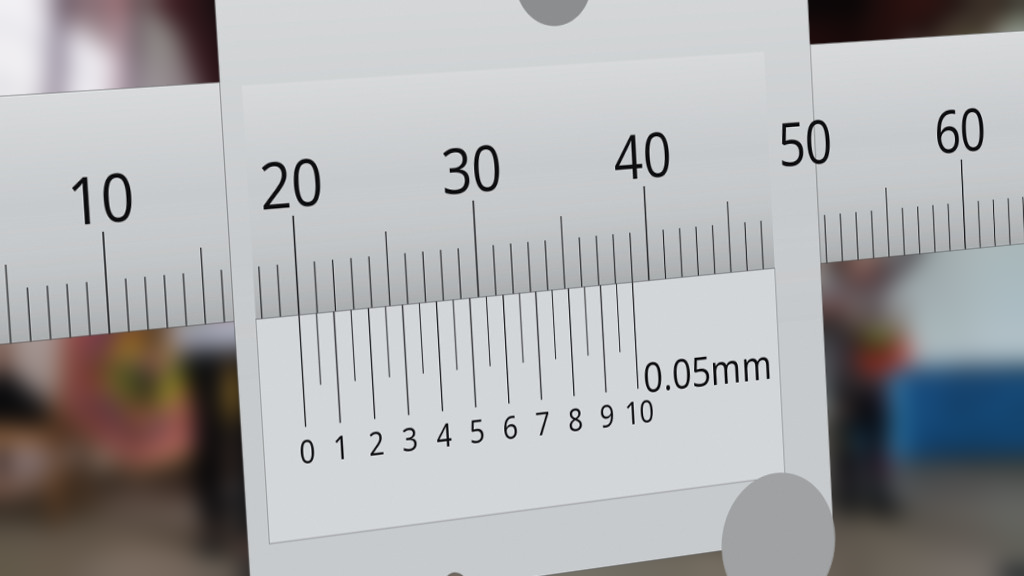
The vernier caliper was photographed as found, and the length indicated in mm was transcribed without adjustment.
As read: 20.0 mm
